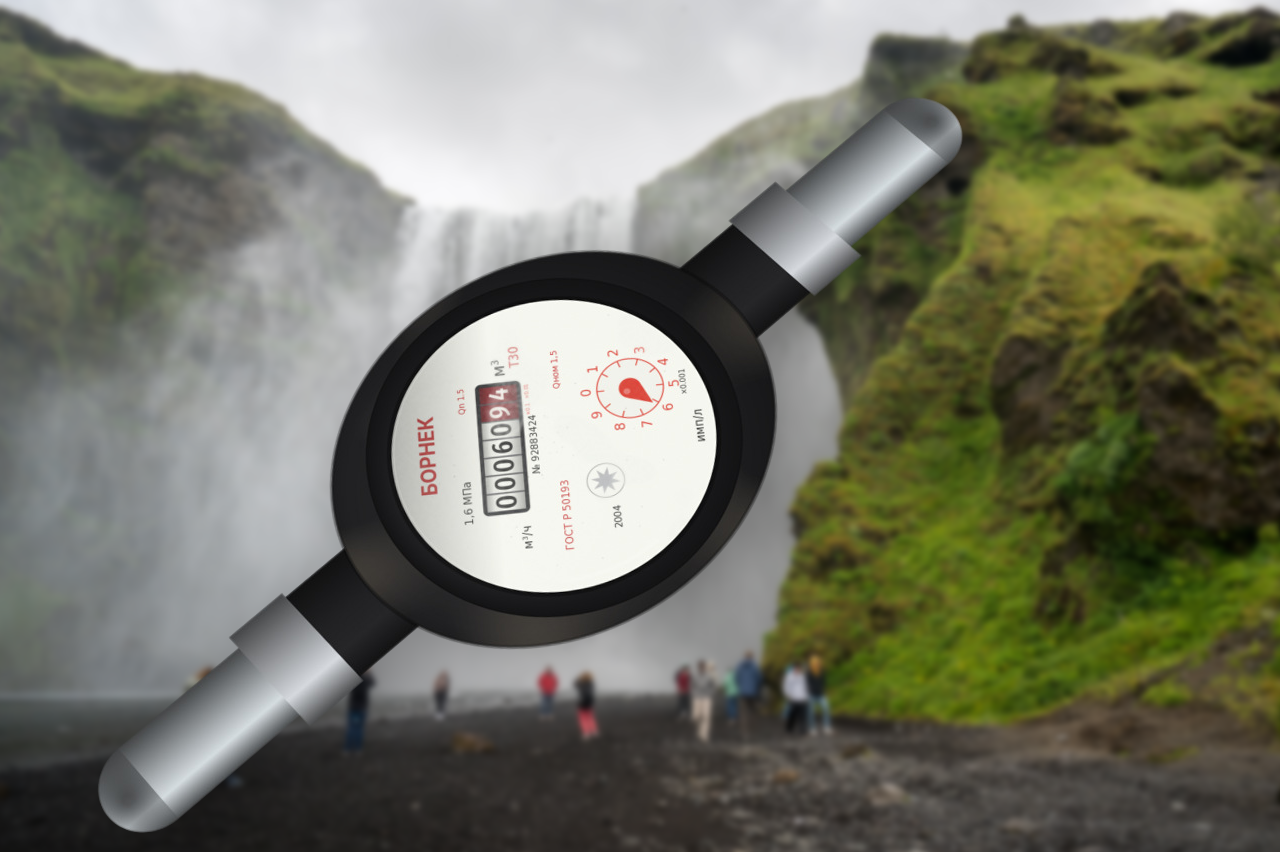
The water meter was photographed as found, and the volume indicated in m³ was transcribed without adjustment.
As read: 60.946 m³
